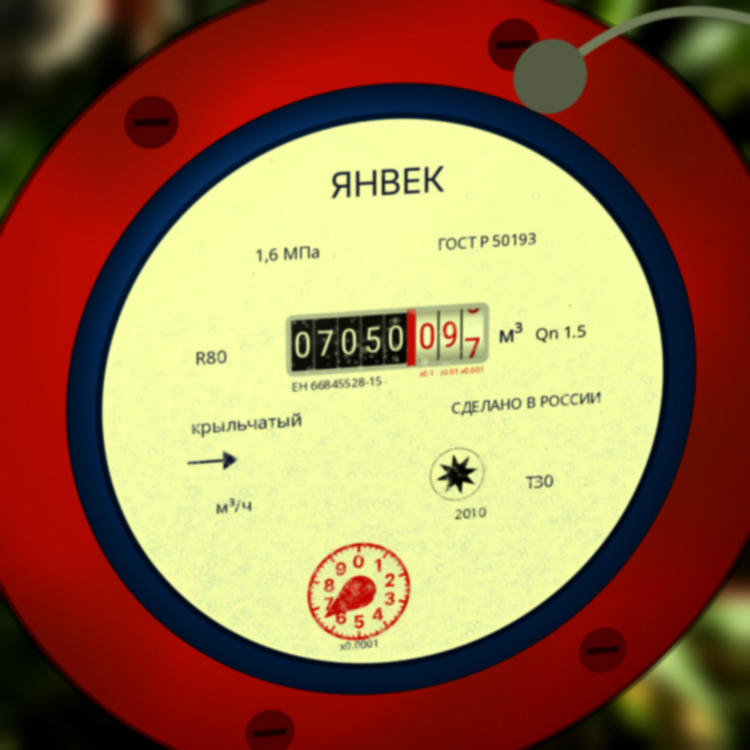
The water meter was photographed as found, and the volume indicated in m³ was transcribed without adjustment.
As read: 7050.0966 m³
